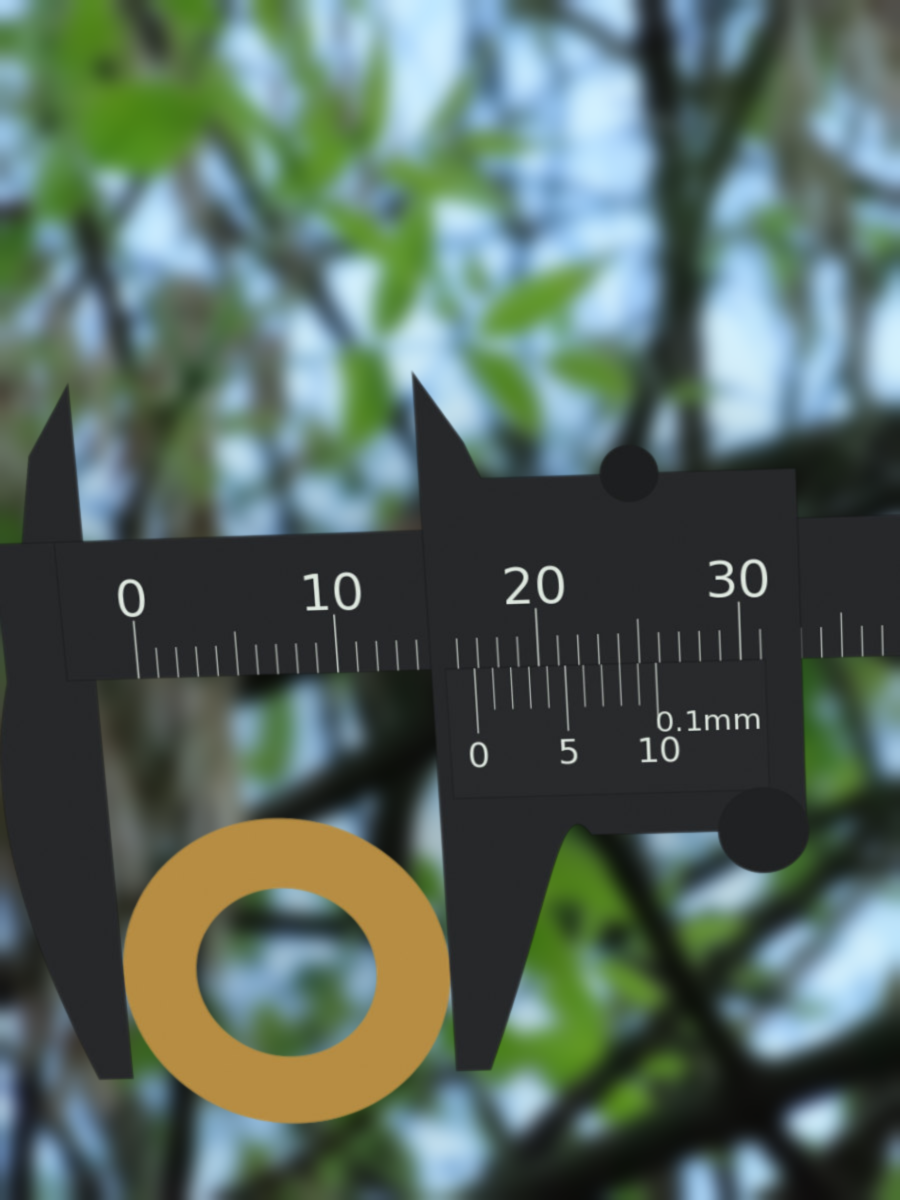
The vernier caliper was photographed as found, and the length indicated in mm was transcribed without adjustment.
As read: 16.8 mm
